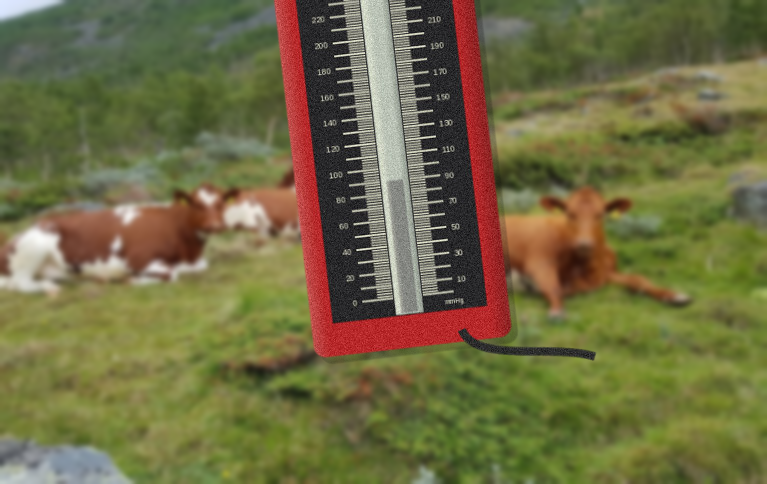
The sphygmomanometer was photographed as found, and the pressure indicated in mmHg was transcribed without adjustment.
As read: 90 mmHg
